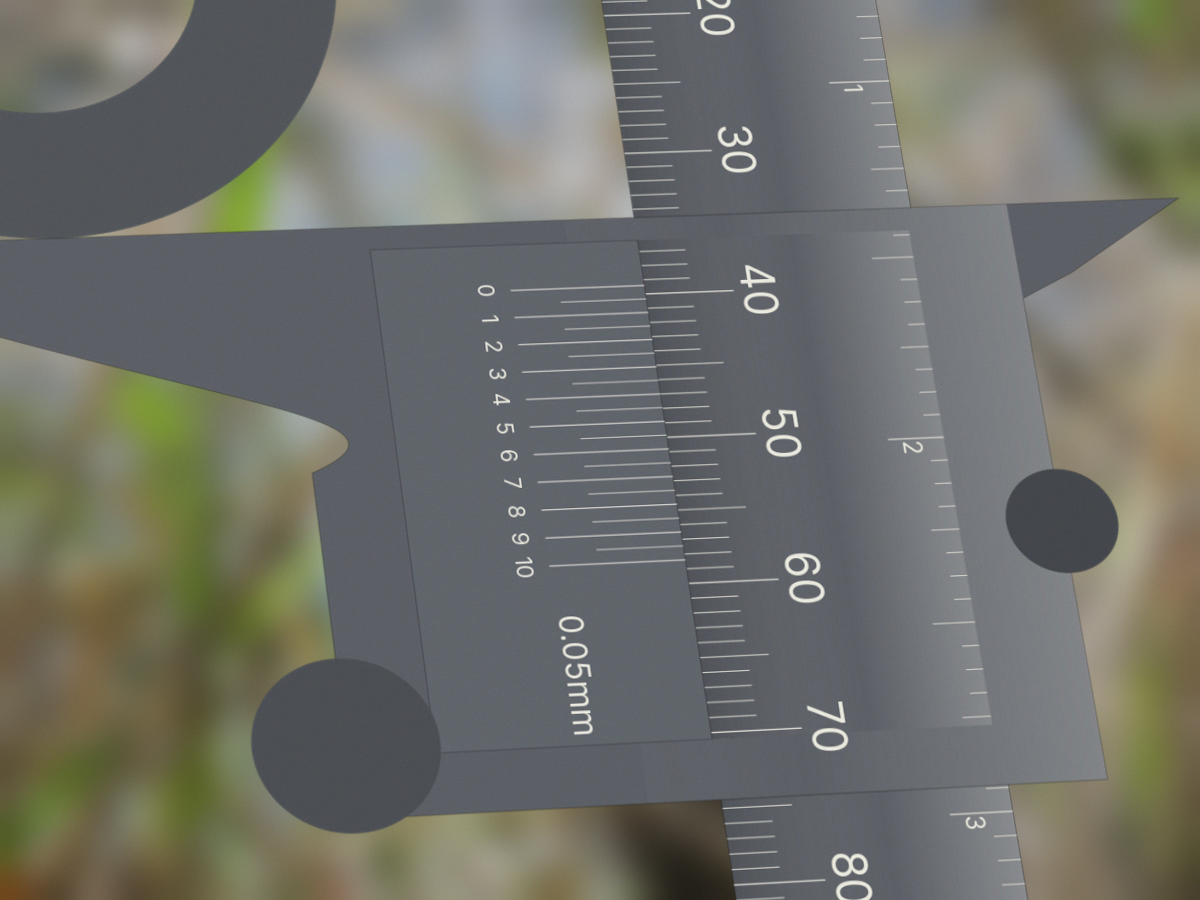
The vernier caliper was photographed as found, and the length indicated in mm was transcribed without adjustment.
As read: 39.4 mm
